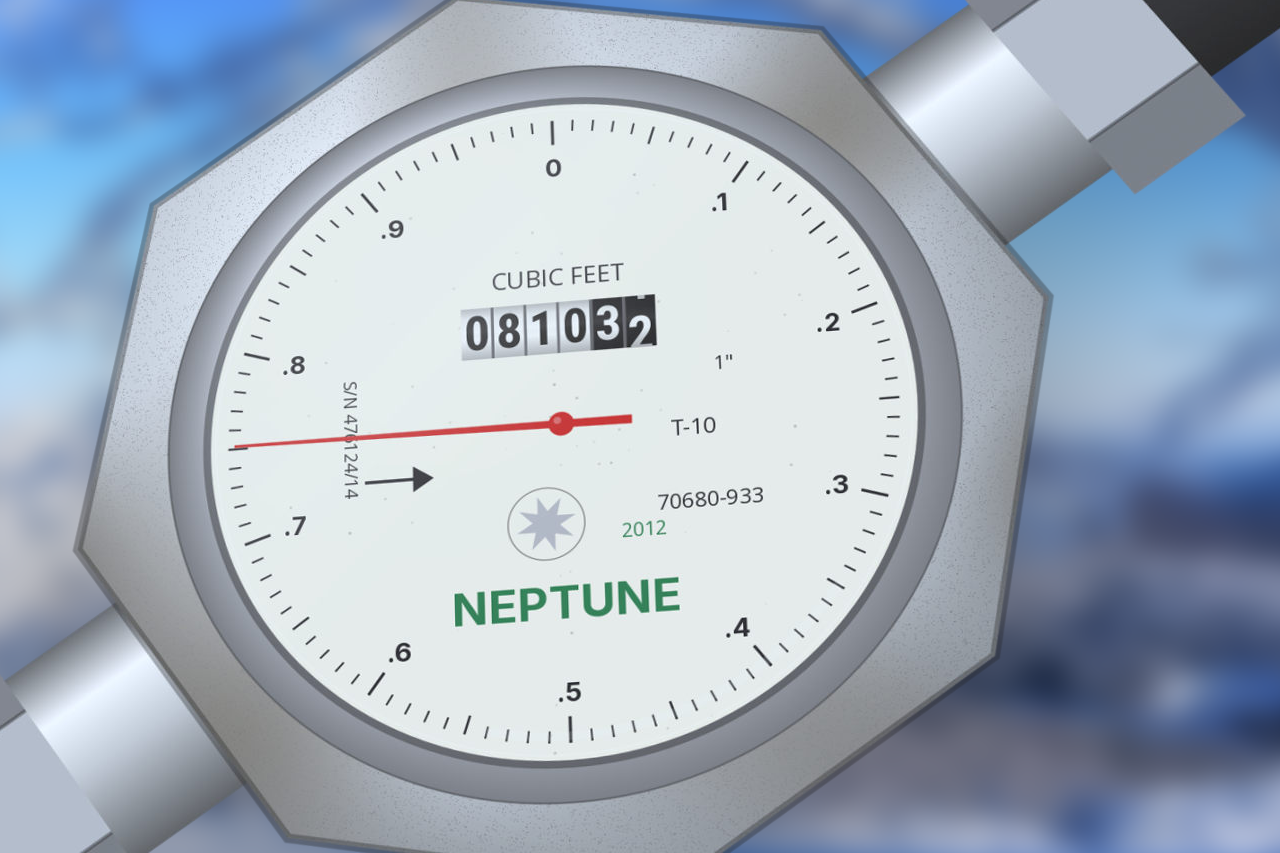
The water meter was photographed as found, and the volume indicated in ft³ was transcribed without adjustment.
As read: 81031.75 ft³
